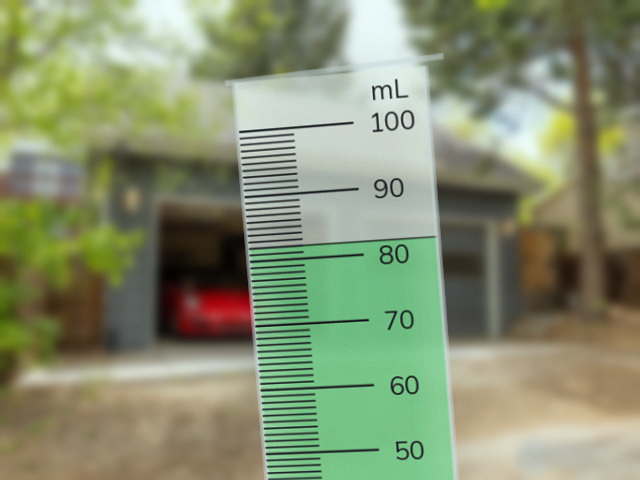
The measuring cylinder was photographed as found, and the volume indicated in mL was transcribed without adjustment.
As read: 82 mL
